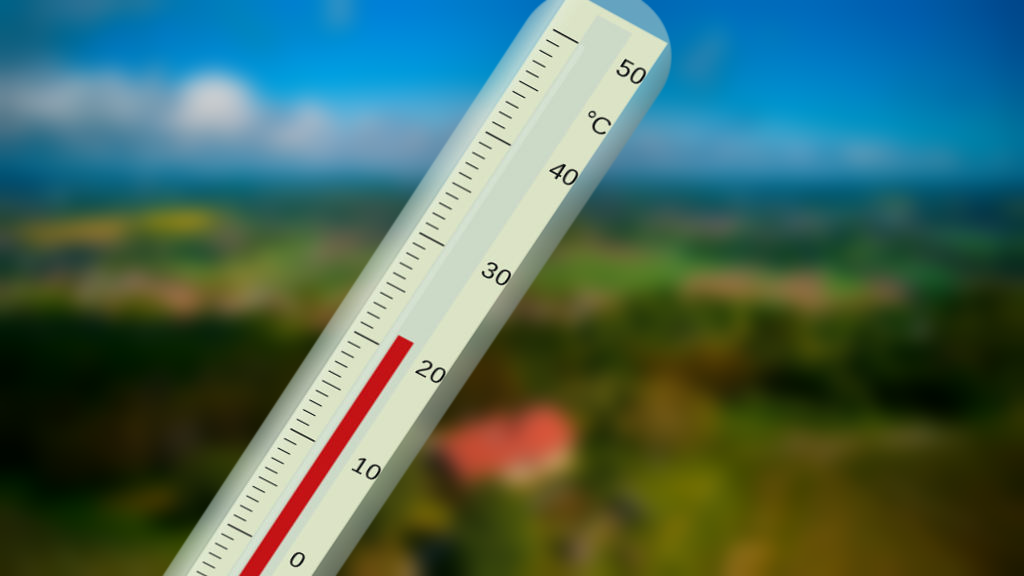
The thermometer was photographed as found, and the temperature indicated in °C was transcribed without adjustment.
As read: 21.5 °C
